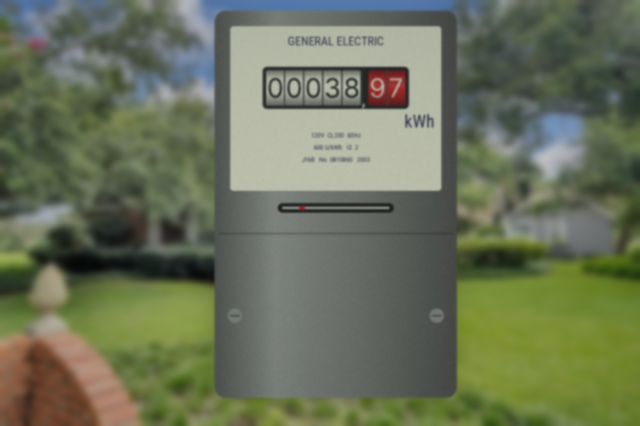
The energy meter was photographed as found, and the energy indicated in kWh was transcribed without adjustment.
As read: 38.97 kWh
